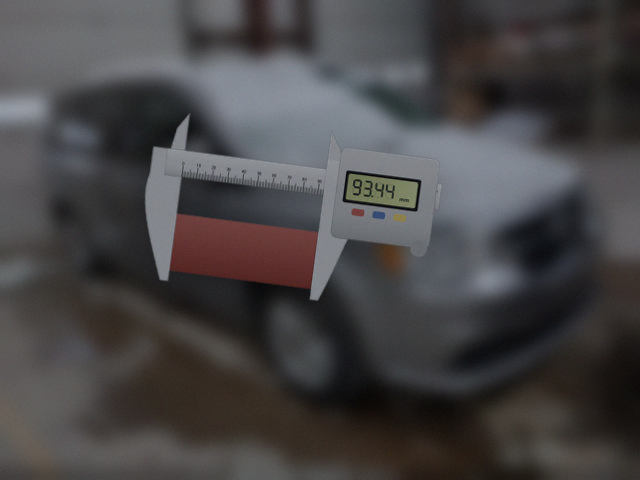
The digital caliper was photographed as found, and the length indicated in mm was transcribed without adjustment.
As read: 93.44 mm
